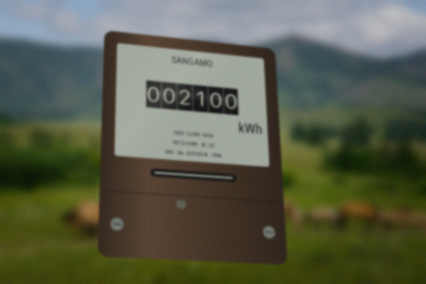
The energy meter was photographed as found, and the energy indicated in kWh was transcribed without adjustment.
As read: 2100 kWh
